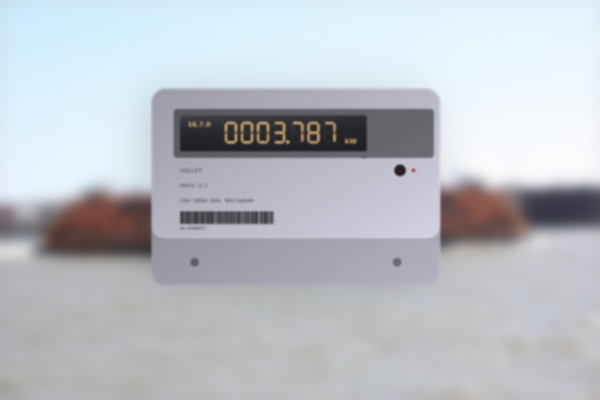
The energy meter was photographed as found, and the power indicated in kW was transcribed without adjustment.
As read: 3.787 kW
